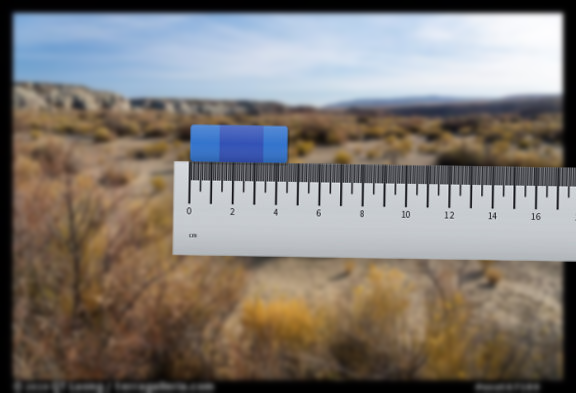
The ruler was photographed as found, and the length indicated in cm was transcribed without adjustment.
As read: 4.5 cm
